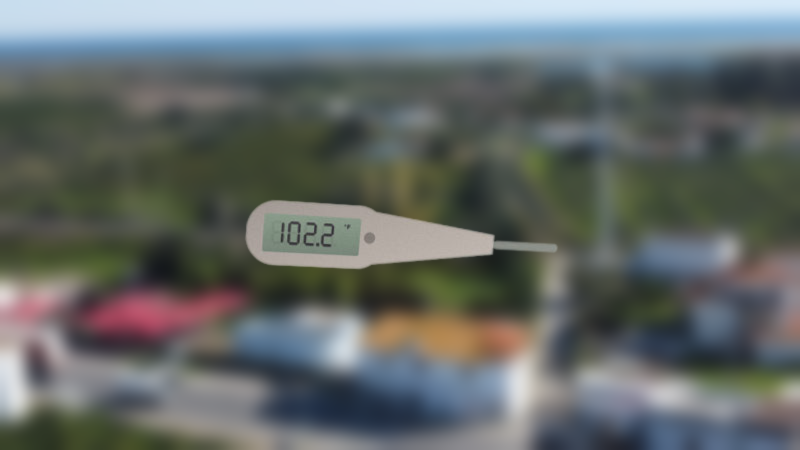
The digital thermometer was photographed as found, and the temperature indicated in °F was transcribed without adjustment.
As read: 102.2 °F
